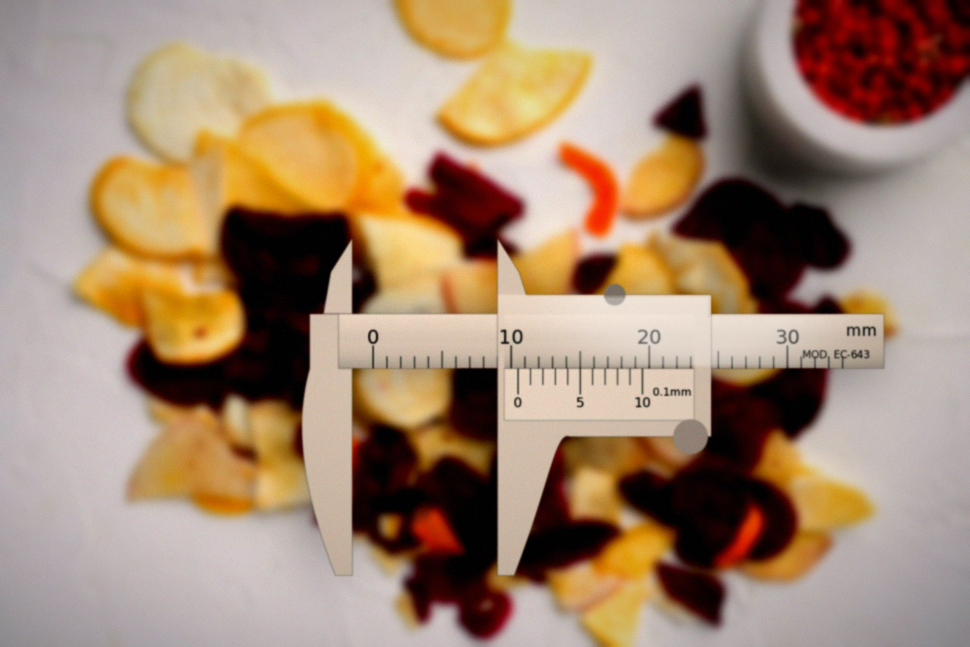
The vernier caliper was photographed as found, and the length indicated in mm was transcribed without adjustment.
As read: 10.5 mm
